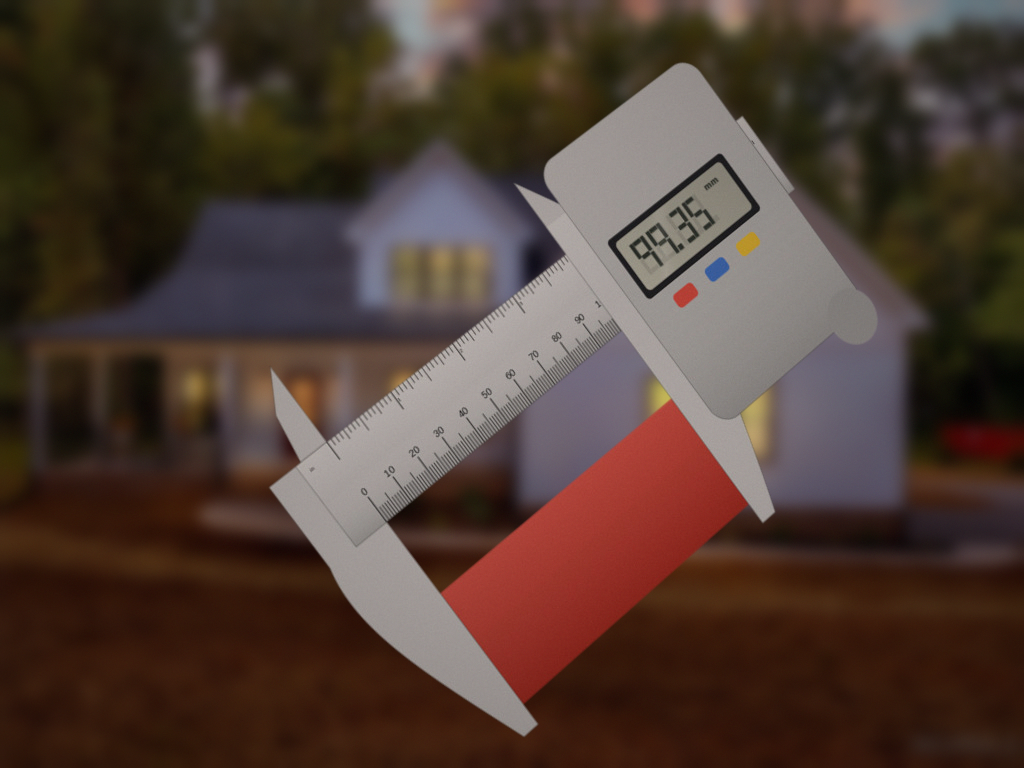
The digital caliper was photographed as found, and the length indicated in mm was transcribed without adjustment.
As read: 99.35 mm
